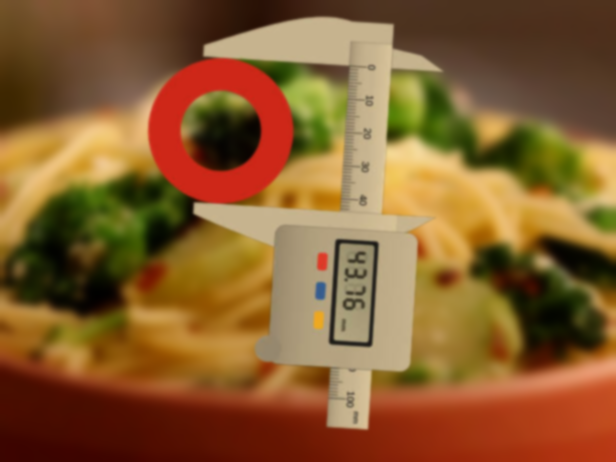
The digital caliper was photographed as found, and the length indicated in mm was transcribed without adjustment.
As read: 43.76 mm
